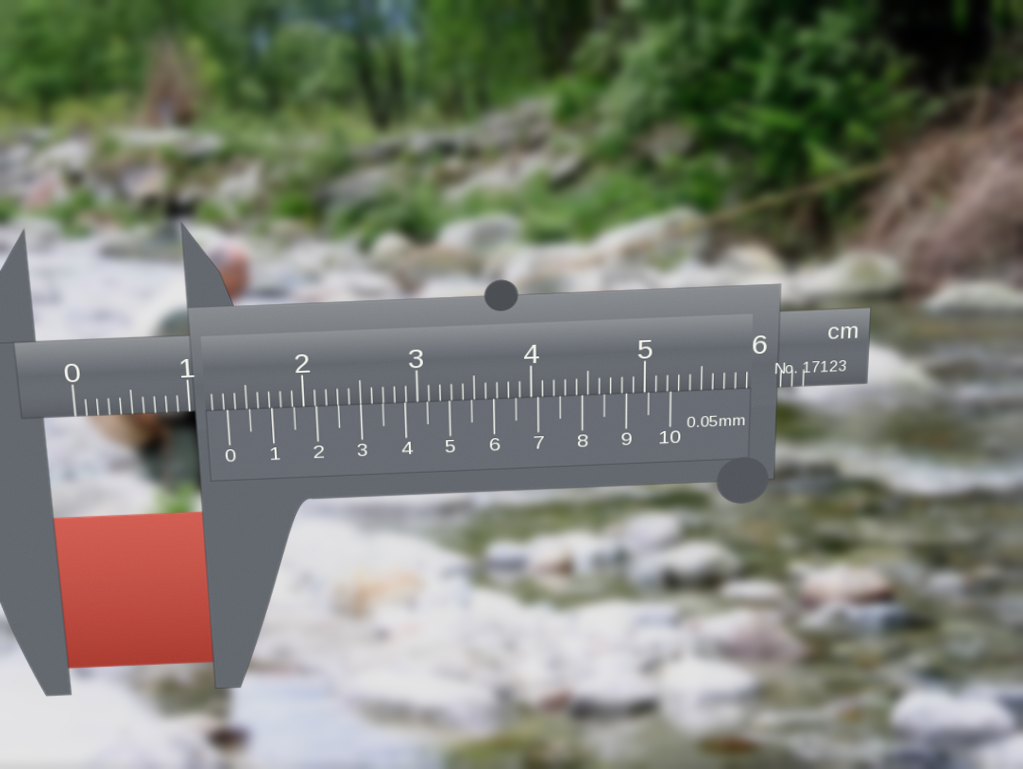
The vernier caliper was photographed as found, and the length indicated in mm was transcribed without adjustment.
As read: 13.3 mm
